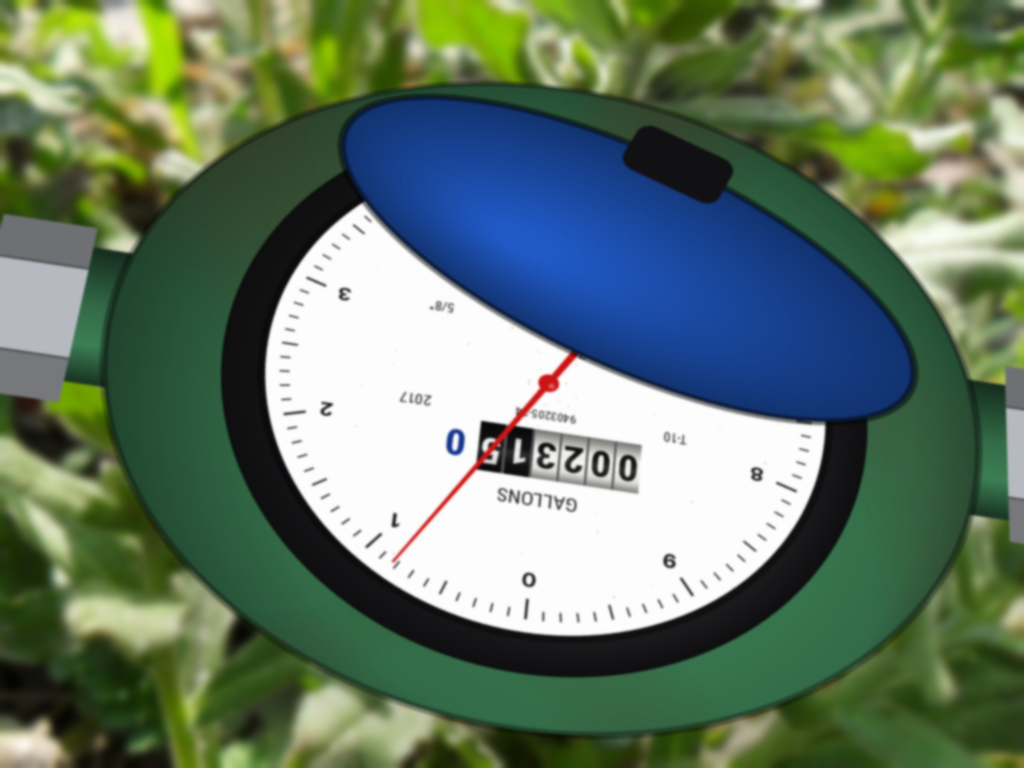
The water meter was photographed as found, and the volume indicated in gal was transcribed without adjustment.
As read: 23150.8 gal
